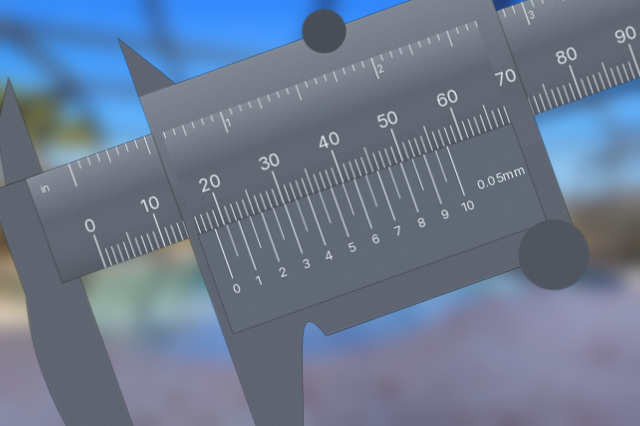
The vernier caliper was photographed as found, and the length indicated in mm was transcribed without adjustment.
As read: 18.4 mm
